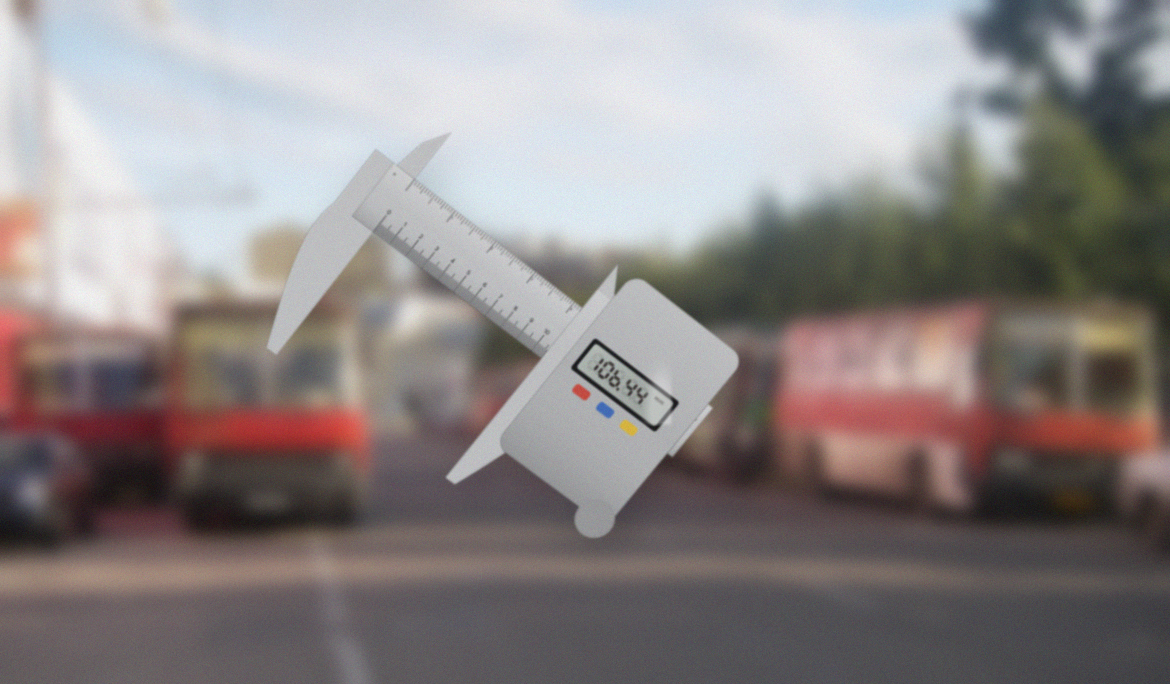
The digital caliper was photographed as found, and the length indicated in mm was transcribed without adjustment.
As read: 106.44 mm
